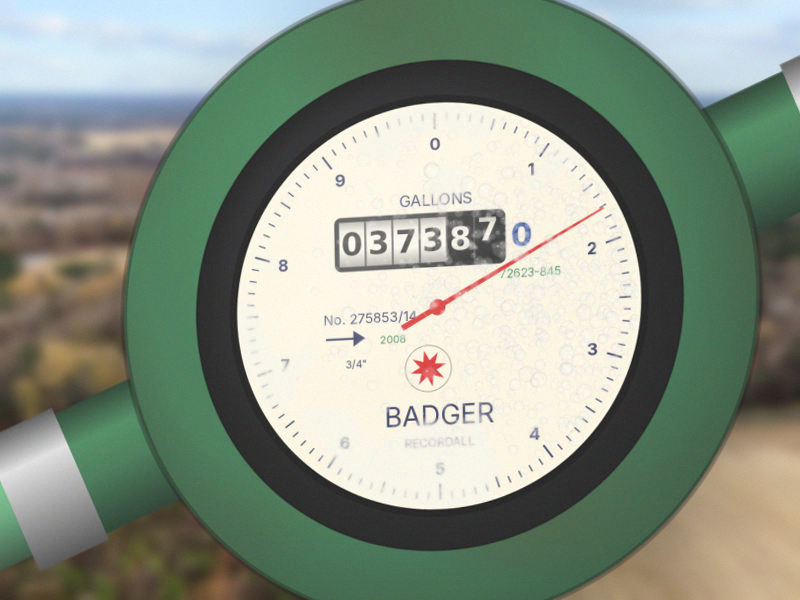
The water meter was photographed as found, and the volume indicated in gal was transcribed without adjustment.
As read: 373871.7 gal
